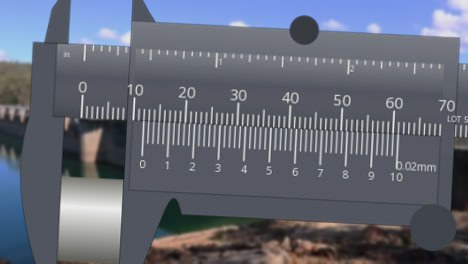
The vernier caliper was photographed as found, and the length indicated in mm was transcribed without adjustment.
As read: 12.0 mm
